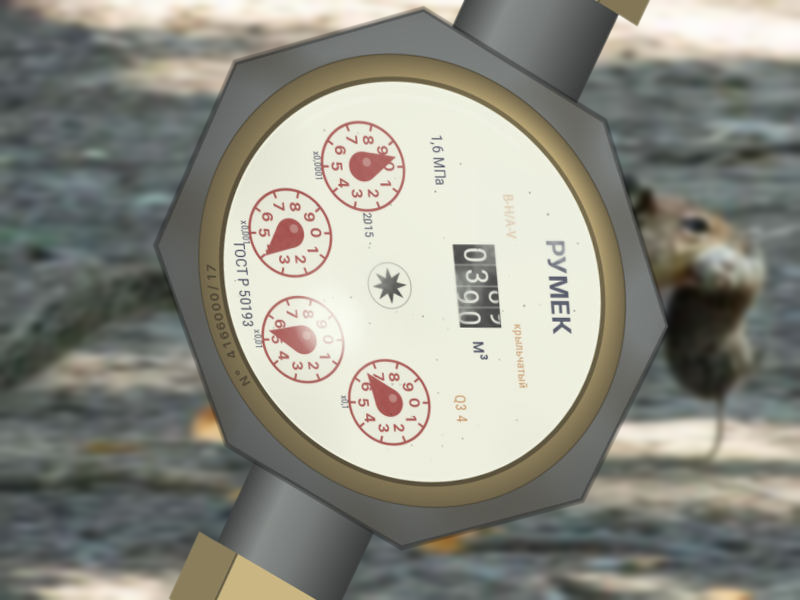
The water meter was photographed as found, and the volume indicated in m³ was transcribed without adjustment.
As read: 389.6539 m³
